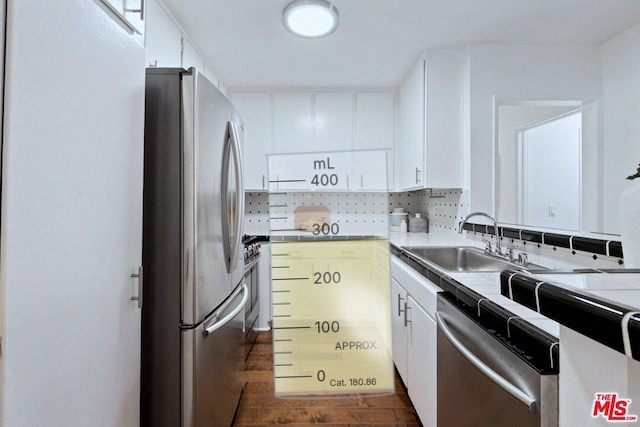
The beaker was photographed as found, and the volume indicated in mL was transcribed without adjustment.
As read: 275 mL
